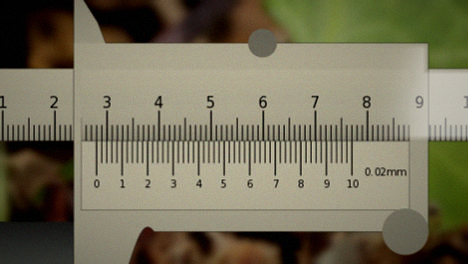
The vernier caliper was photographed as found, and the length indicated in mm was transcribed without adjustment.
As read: 28.0 mm
